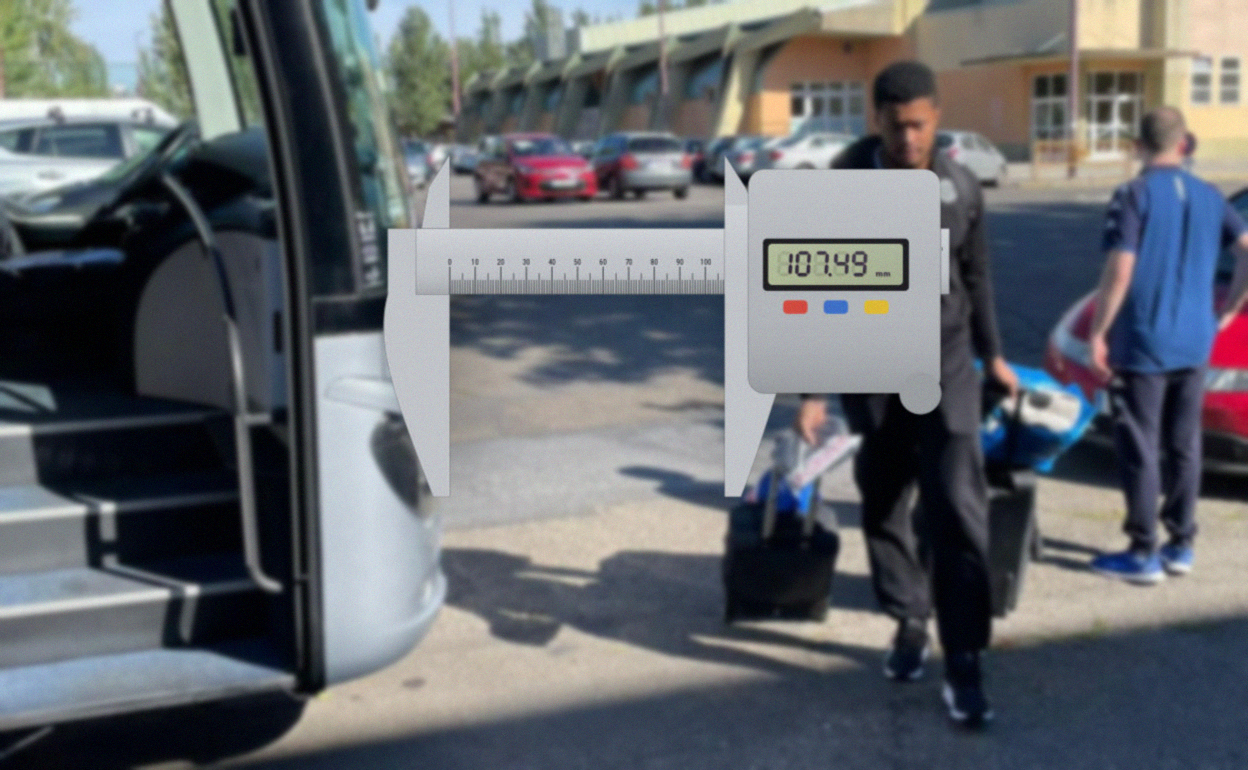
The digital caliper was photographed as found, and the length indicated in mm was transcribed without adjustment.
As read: 107.49 mm
